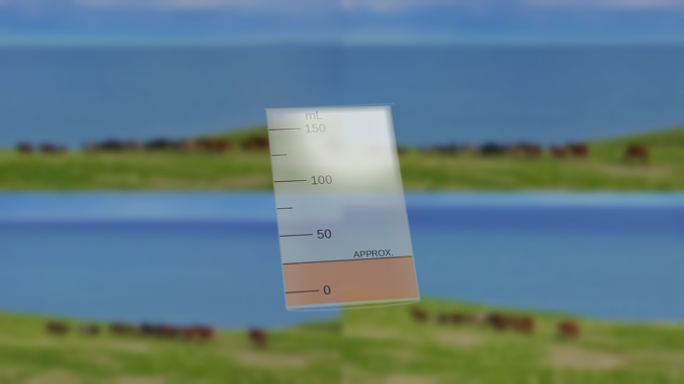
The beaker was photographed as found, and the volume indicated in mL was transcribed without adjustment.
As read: 25 mL
